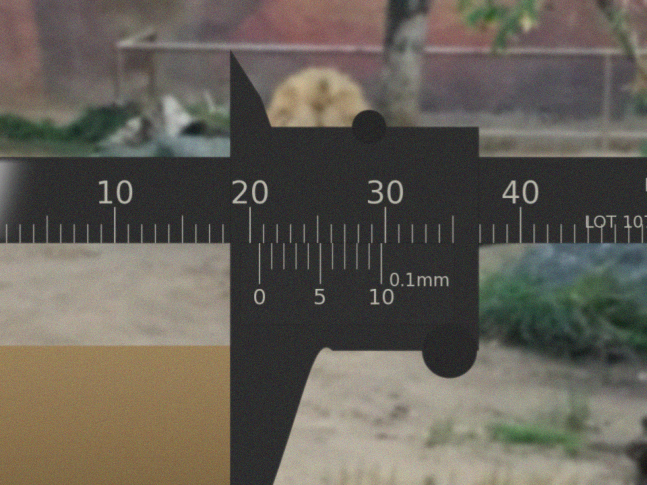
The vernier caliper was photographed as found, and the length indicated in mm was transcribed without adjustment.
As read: 20.7 mm
